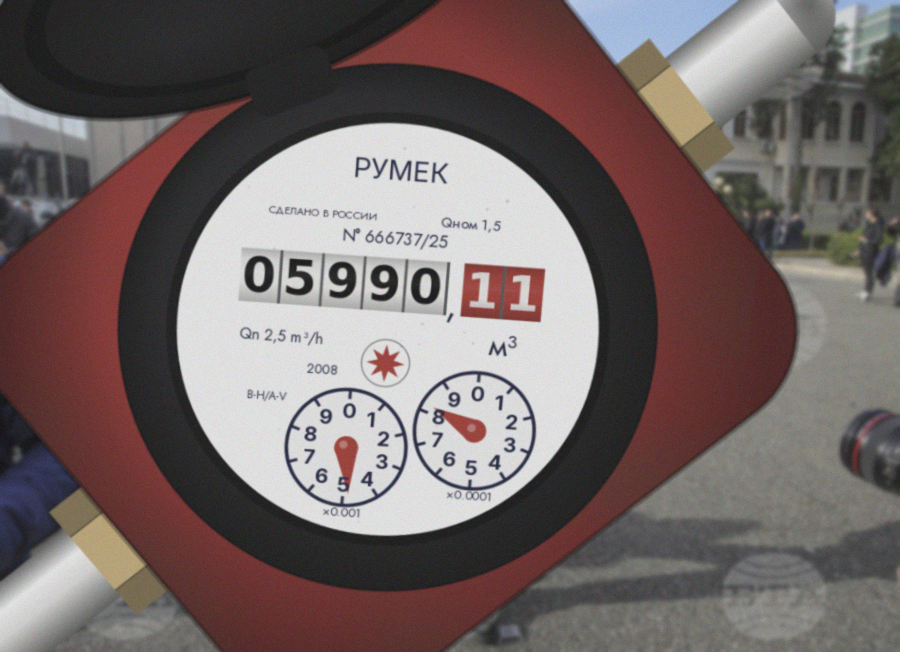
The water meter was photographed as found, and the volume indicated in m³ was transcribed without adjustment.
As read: 5990.1148 m³
